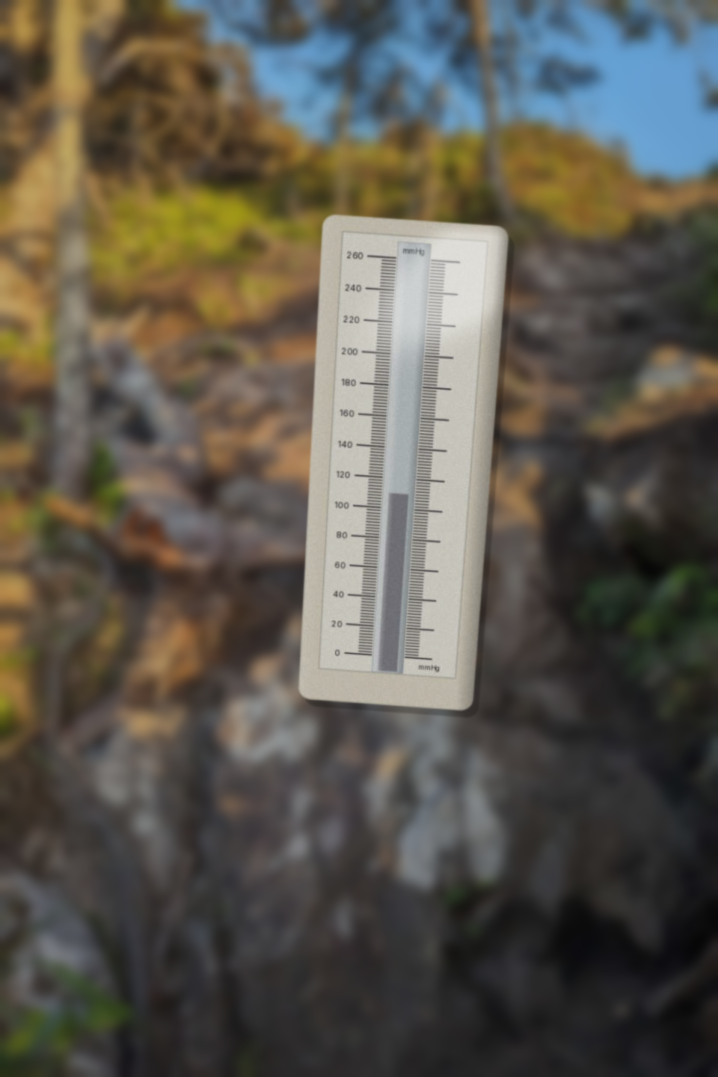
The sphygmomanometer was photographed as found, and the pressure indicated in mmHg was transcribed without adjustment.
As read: 110 mmHg
